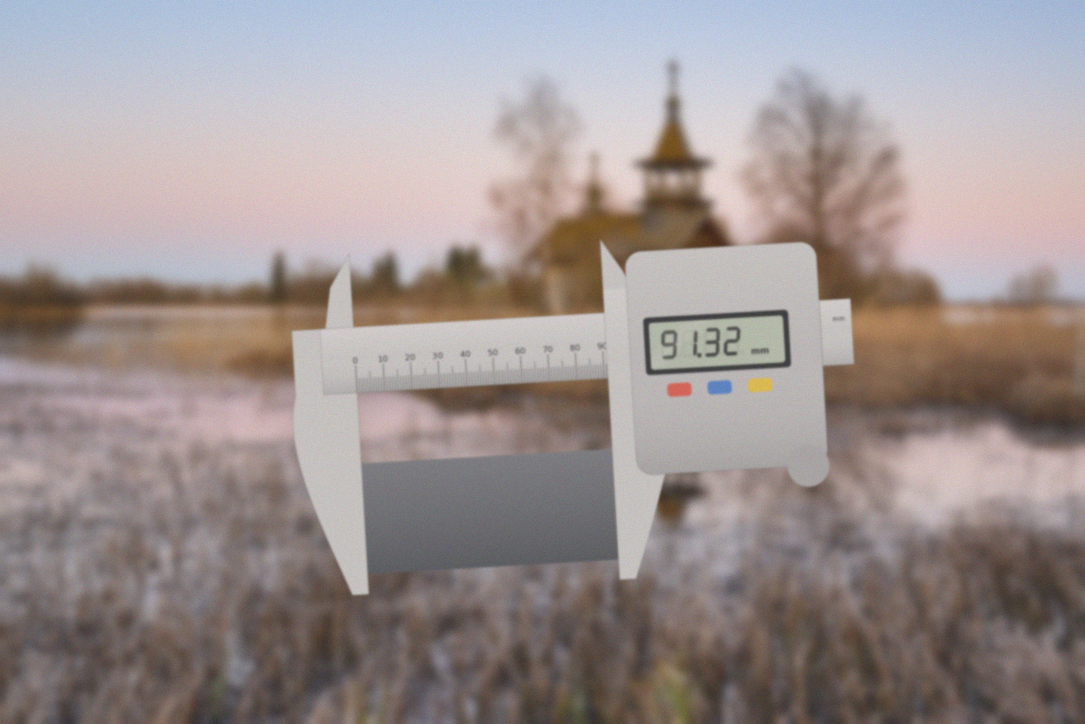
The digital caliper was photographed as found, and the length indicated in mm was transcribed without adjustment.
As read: 91.32 mm
